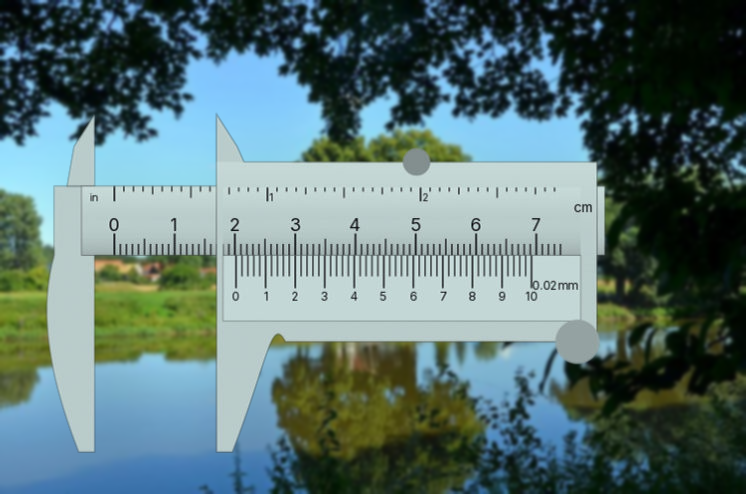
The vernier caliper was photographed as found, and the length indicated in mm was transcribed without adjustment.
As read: 20.2 mm
